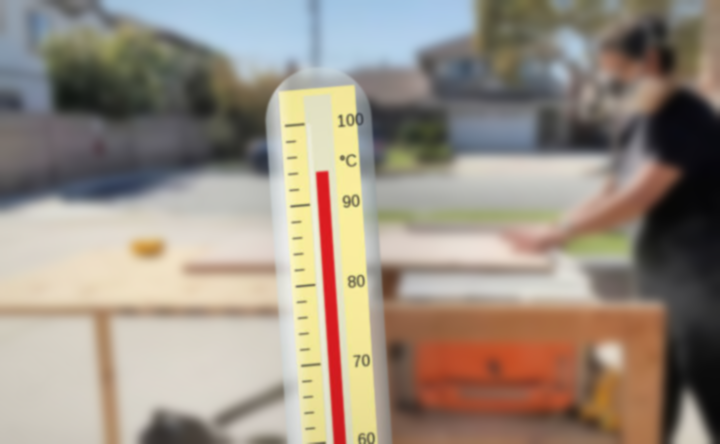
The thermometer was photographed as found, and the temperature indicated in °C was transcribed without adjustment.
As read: 94 °C
